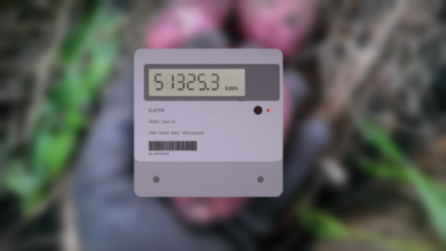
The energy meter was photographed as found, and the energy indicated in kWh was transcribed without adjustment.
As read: 51325.3 kWh
